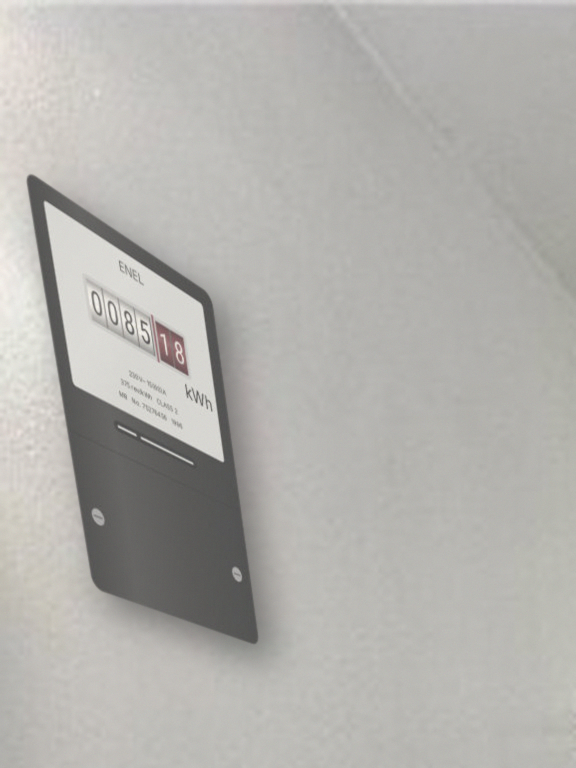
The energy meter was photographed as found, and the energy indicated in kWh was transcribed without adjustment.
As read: 85.18 kWh
